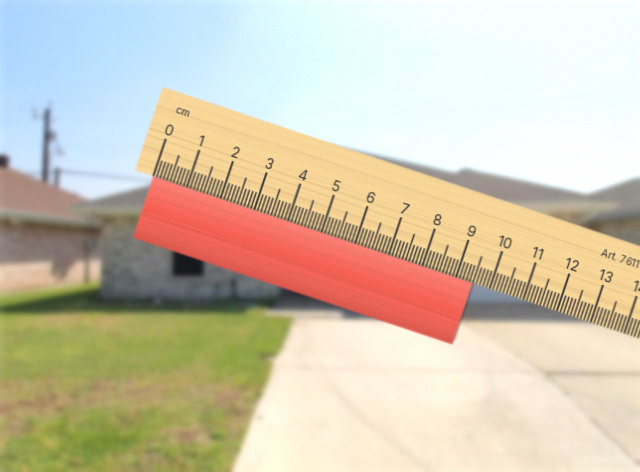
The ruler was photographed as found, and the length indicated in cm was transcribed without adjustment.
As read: 9.5 cm
